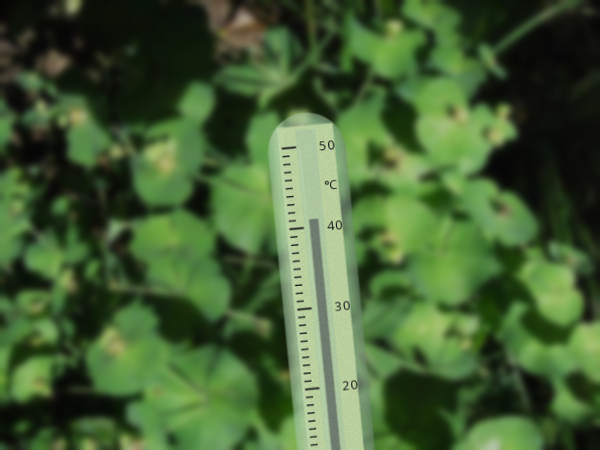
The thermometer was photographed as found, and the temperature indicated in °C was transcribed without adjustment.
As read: 41 °C
